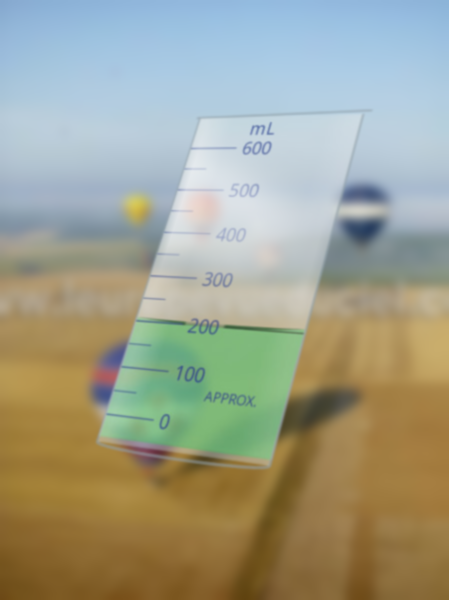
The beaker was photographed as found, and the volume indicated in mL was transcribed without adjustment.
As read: 200 mL
